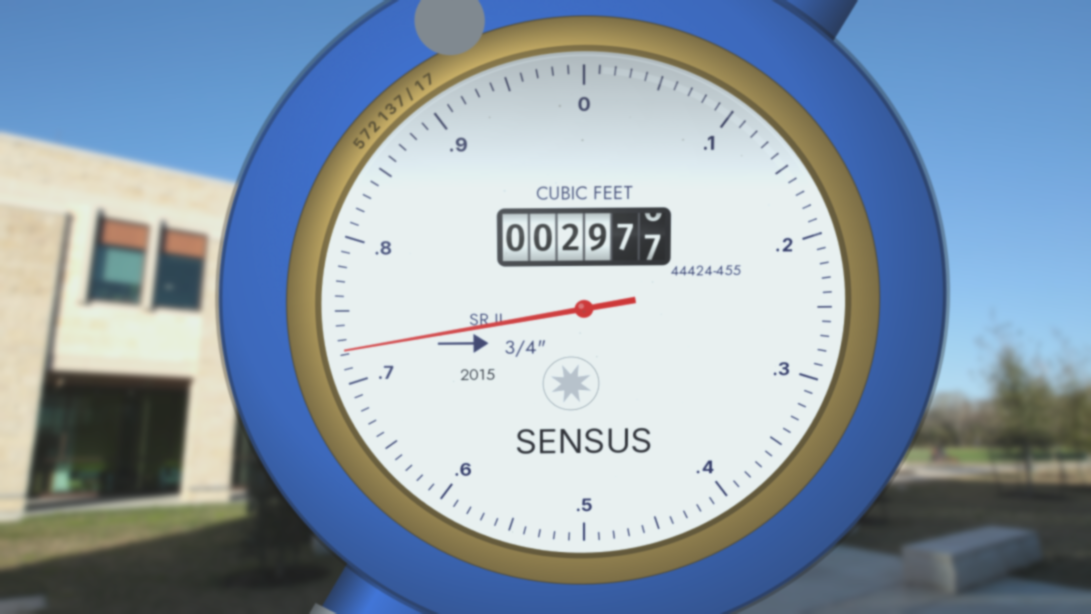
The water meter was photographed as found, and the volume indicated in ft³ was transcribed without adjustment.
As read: 2976.72 ft³
